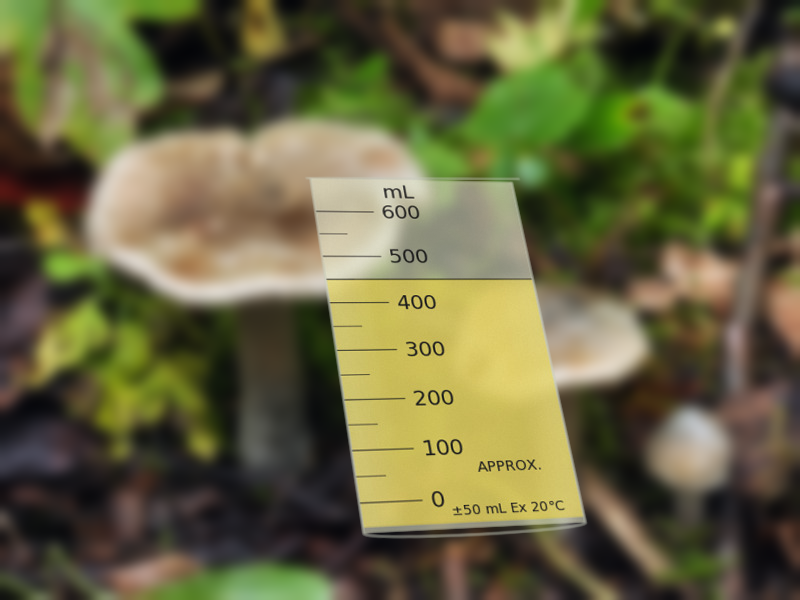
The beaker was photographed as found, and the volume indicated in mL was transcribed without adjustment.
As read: 450 mL
